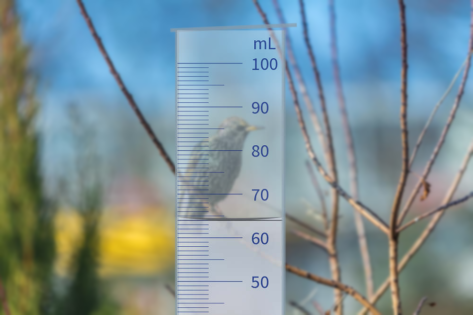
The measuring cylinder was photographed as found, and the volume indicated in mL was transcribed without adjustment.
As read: 64 mL
